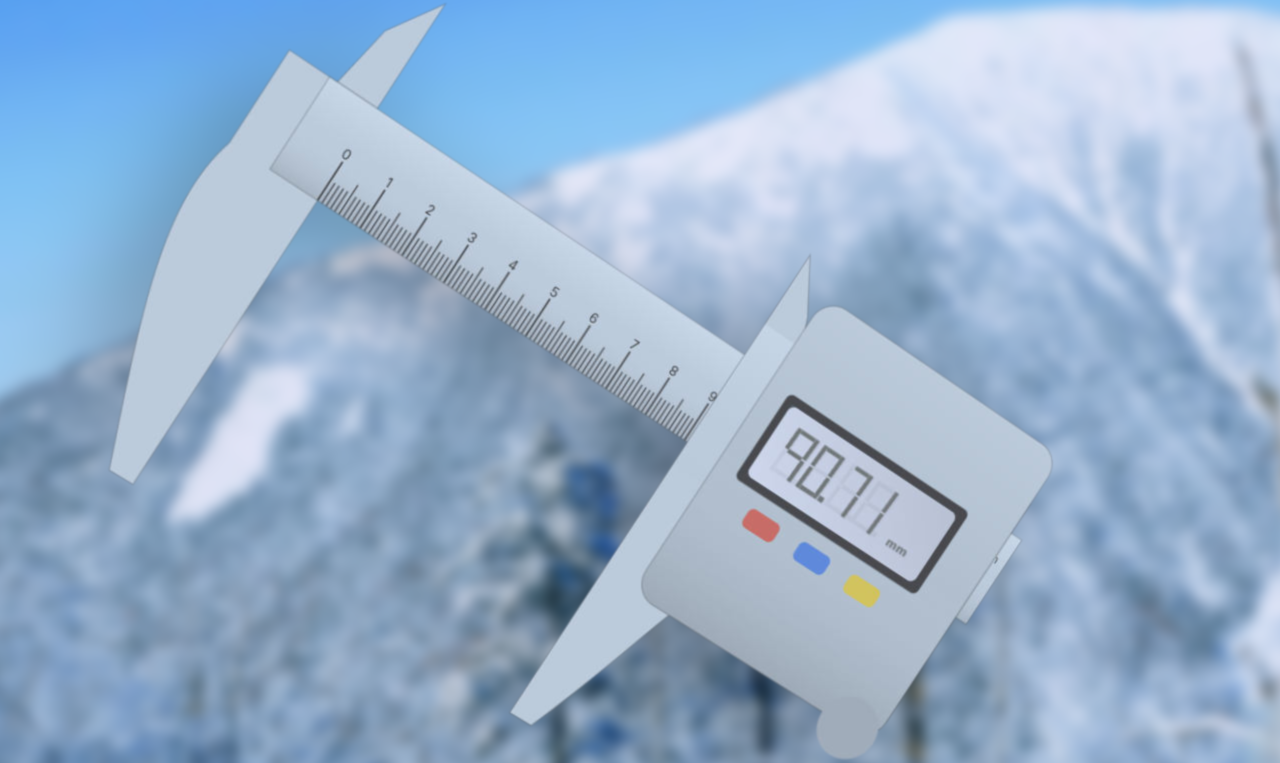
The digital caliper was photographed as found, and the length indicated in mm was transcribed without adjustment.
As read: 90.71 mm
